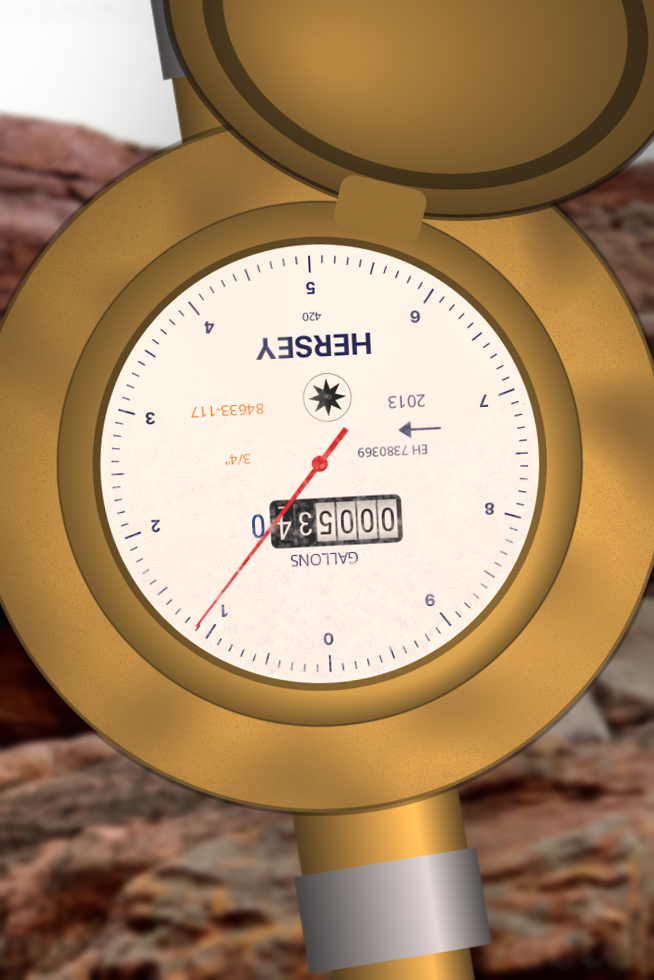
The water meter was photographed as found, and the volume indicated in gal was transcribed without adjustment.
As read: 5341.1 gal
